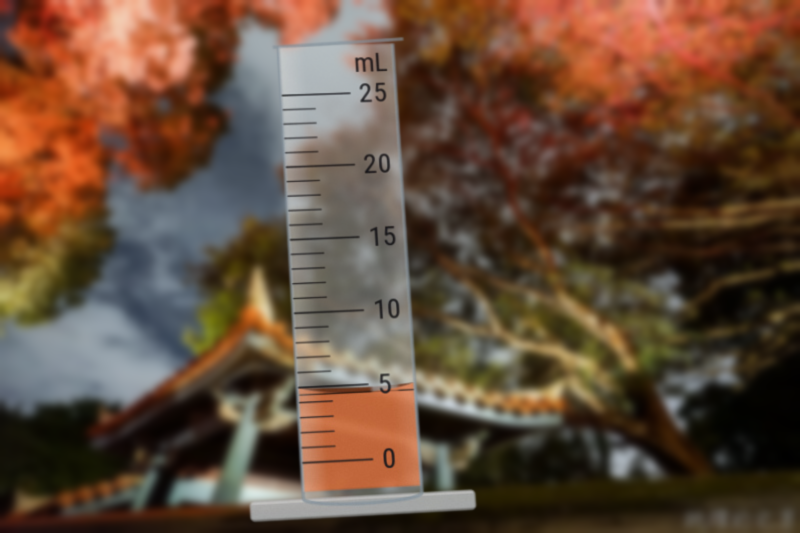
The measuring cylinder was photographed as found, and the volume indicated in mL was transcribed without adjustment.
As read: 4.5 mL
